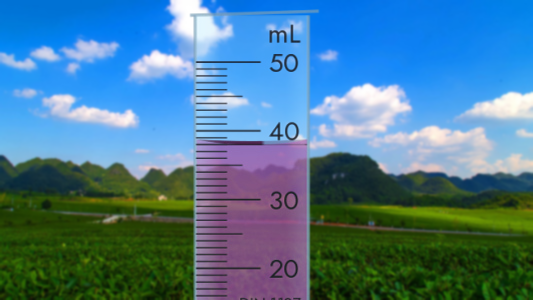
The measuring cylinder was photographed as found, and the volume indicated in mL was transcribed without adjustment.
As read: 38 mL
